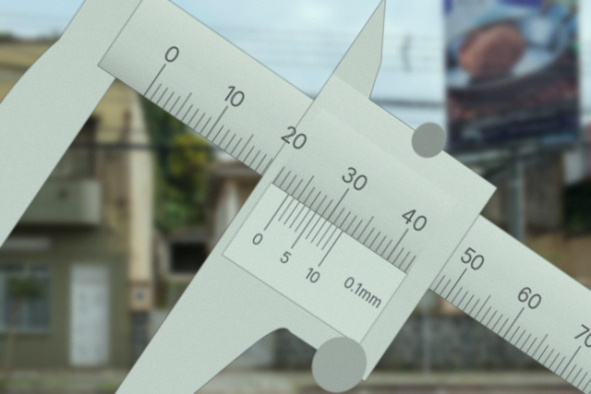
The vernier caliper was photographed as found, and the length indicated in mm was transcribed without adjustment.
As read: 23.6 mm
